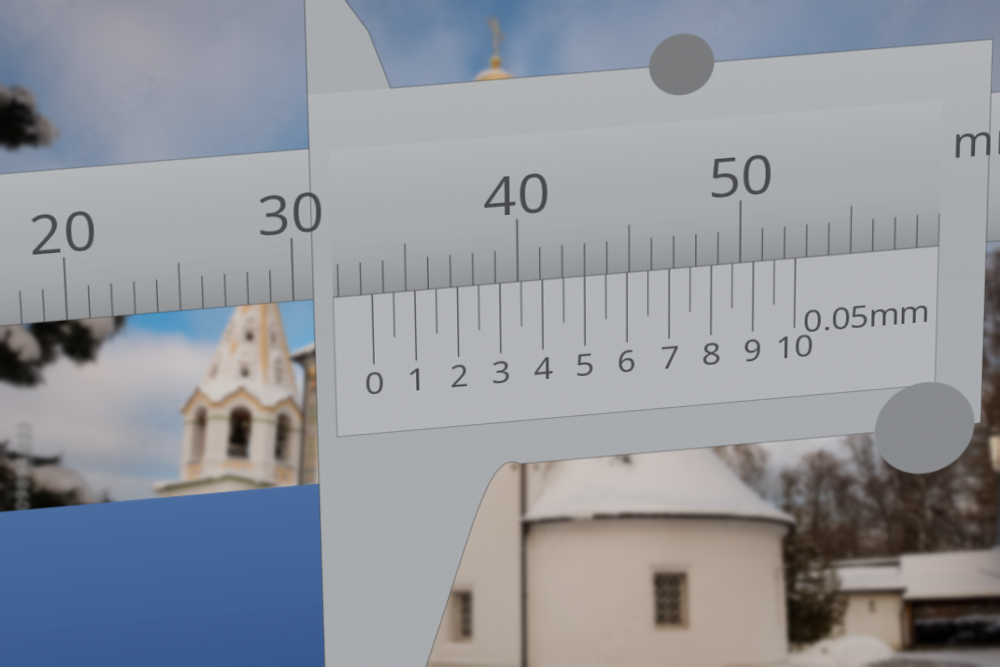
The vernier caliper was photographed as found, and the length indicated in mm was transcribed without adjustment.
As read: 33.5 mm
